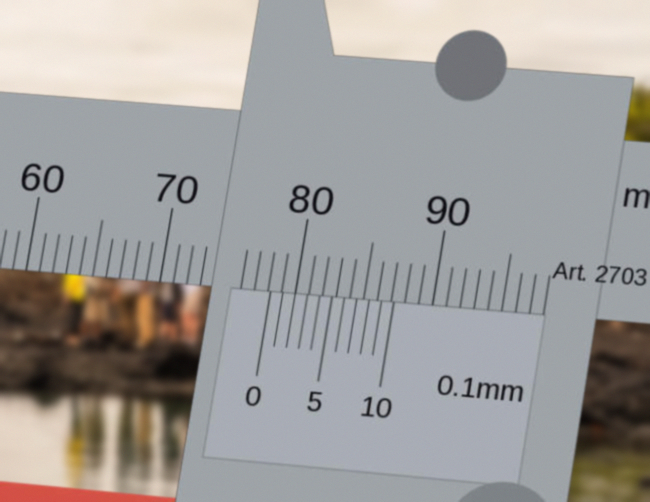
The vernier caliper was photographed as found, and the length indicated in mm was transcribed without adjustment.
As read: 78.2 mm
